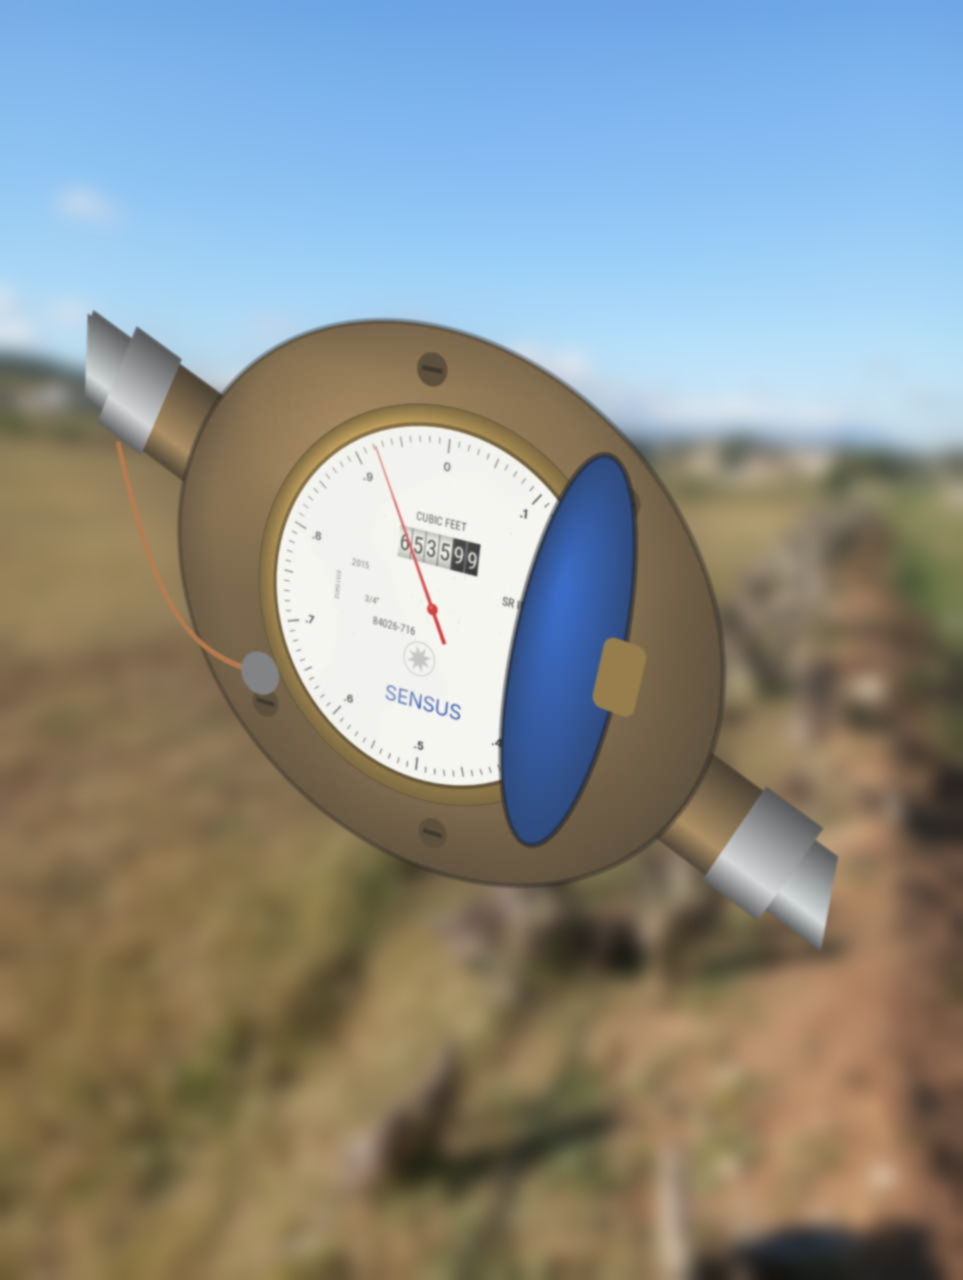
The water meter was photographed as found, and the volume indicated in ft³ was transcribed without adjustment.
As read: 653598.92 ft³
